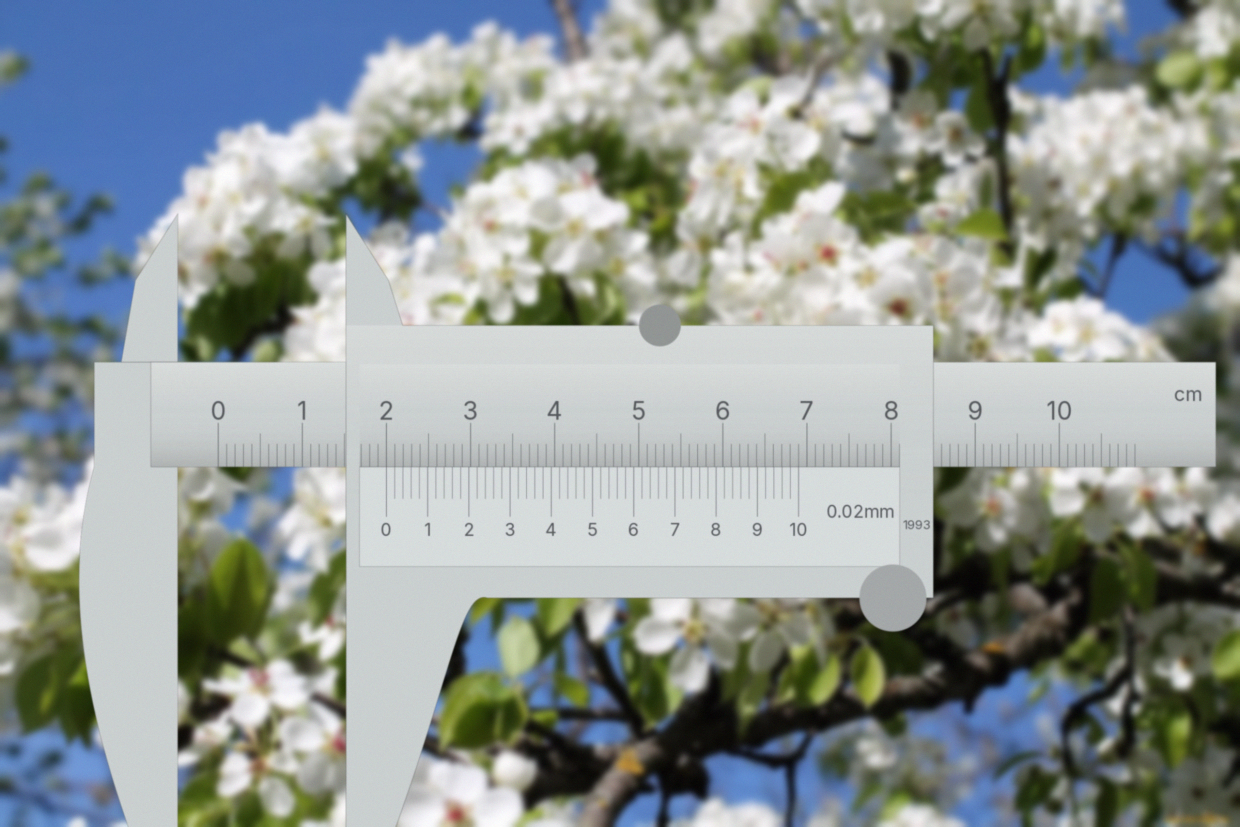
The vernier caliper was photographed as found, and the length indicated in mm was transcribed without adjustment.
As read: 20.0 mm
